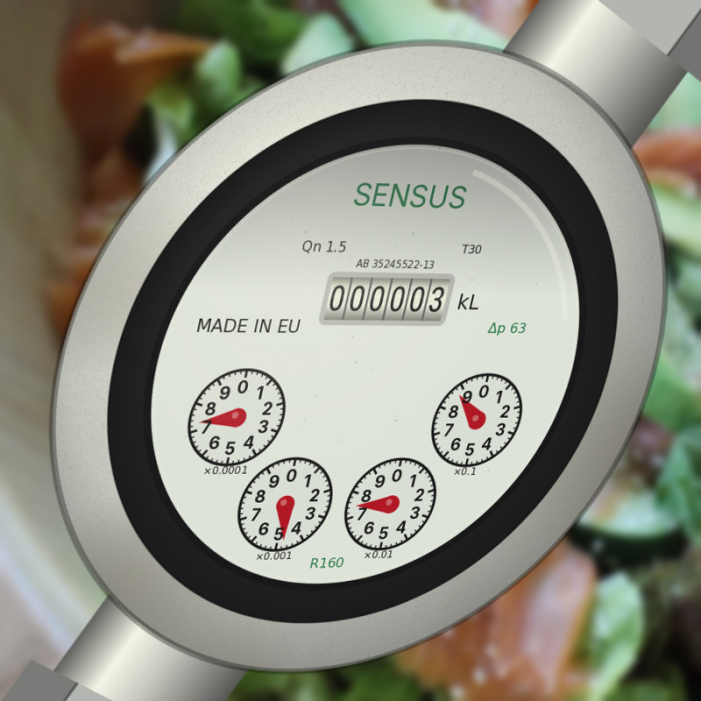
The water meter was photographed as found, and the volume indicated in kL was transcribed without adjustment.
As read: 3.8747 kL
